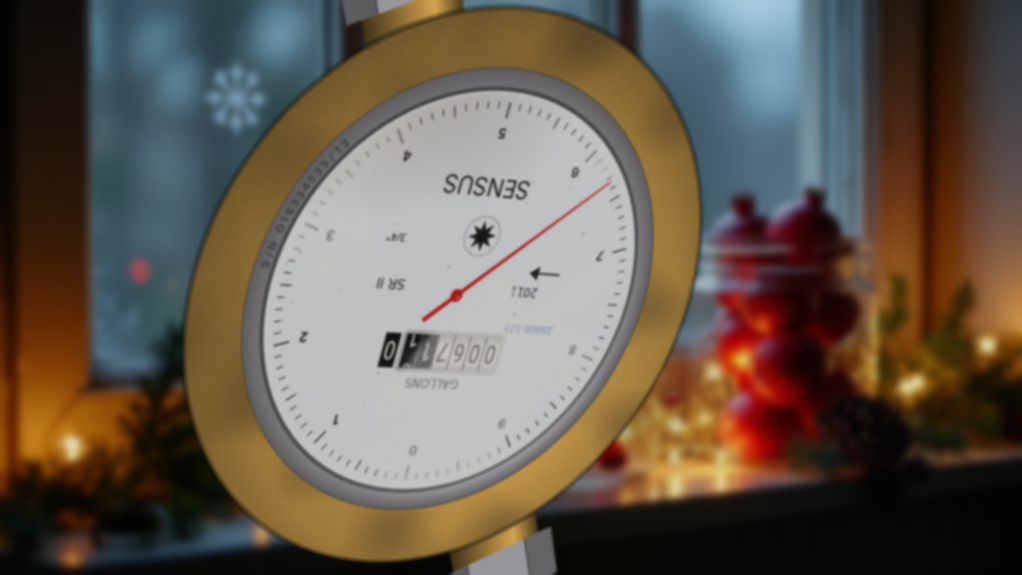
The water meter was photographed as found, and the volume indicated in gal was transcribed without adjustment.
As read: 67106.3 gal
